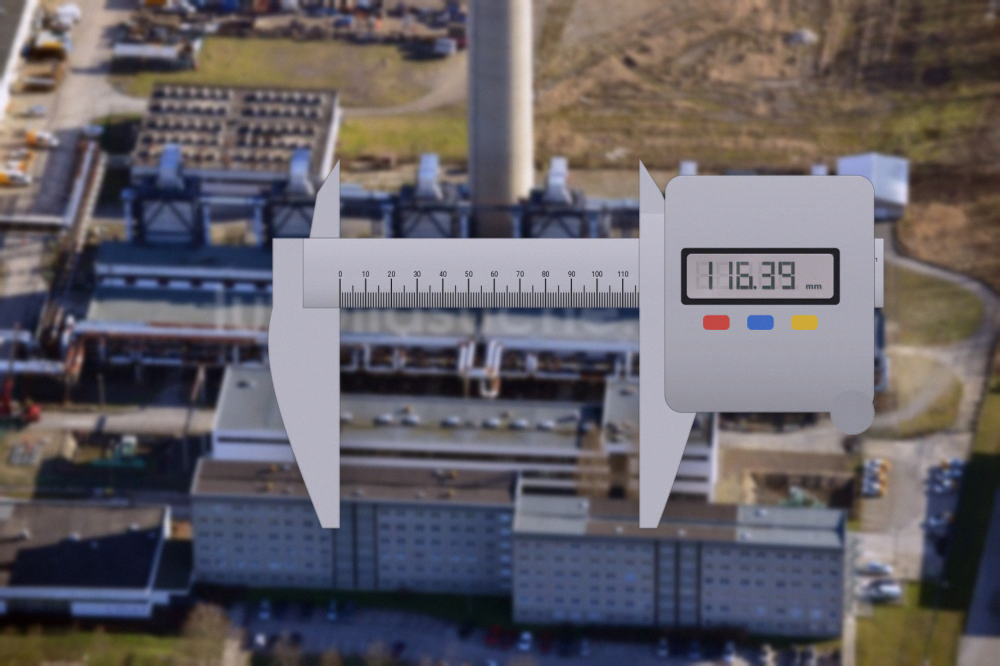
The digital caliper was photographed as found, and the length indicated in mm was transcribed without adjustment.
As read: 116.39 mm
